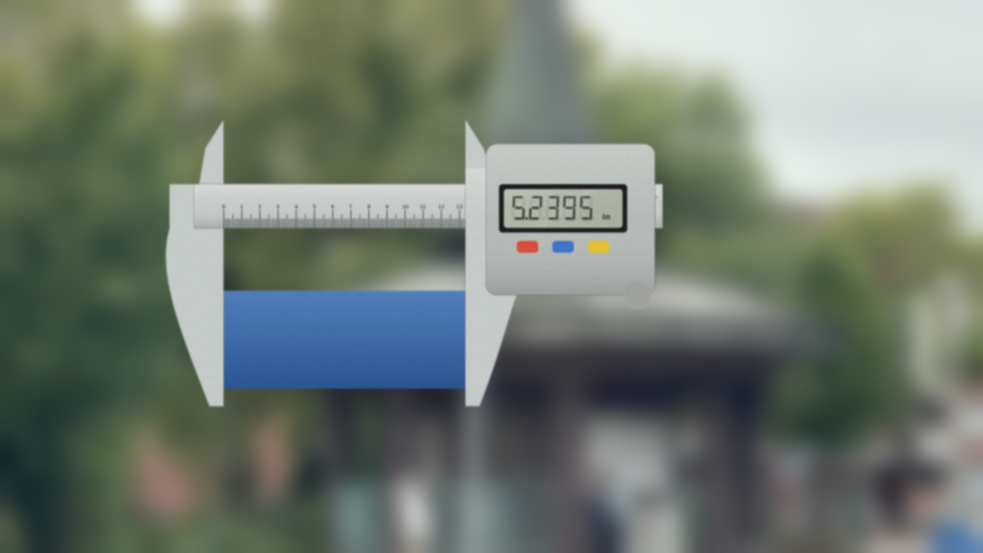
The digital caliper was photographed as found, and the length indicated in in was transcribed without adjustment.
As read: 5.2395 in
